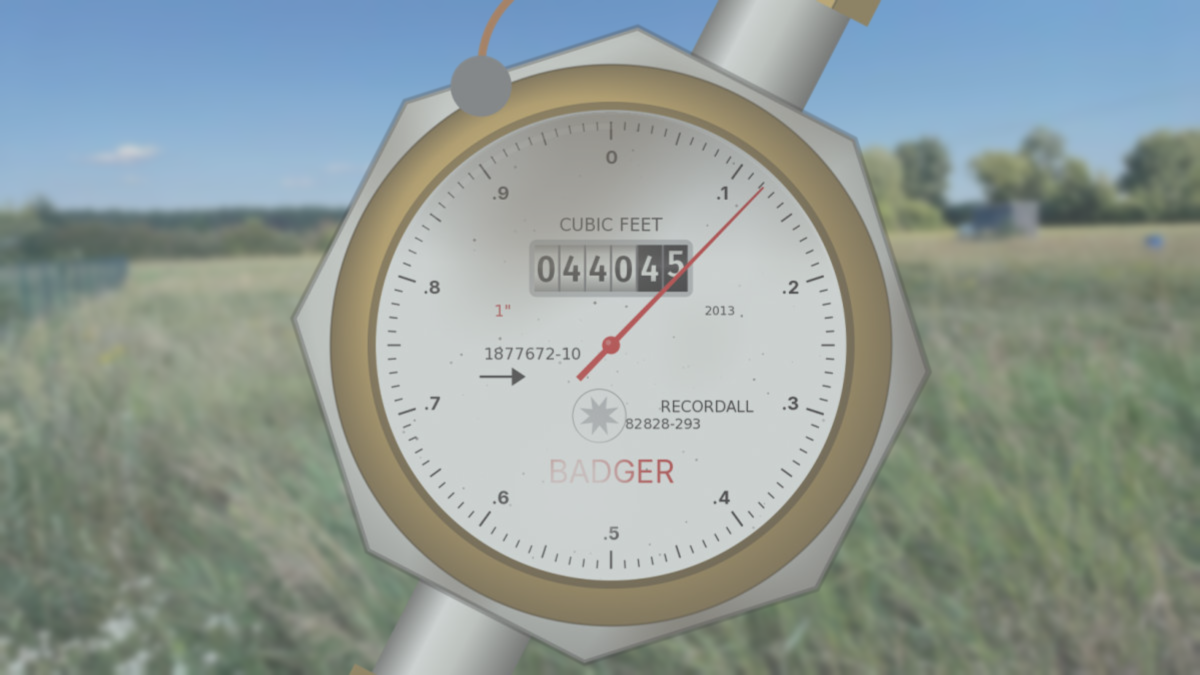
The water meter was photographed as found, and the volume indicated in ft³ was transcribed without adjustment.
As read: 44045.12 ft³
